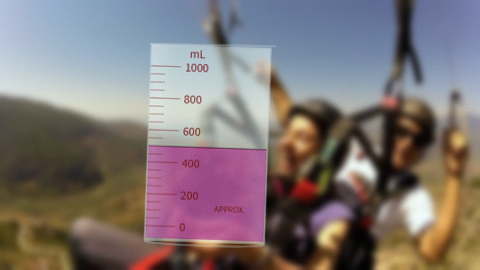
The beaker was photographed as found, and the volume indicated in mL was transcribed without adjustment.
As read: 500 mL
